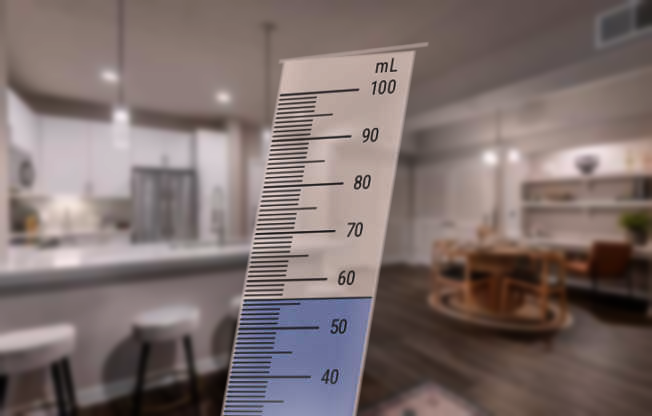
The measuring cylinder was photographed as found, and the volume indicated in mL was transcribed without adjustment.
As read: 56 mL
